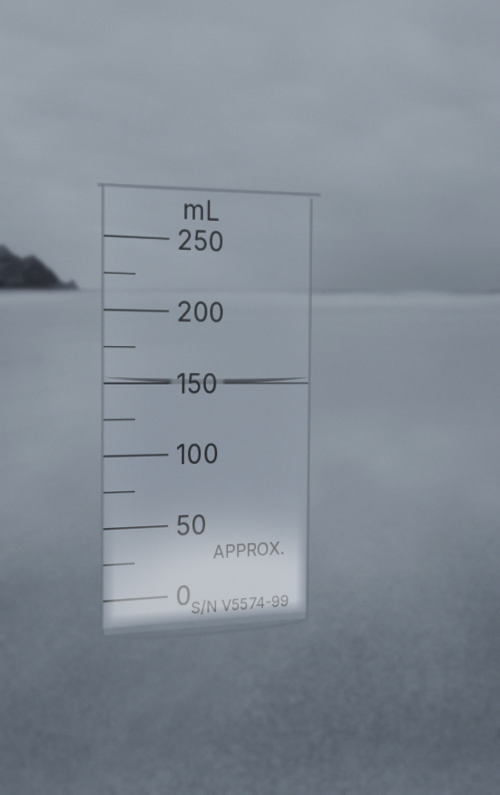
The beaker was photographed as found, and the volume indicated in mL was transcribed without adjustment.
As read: 150 mL
